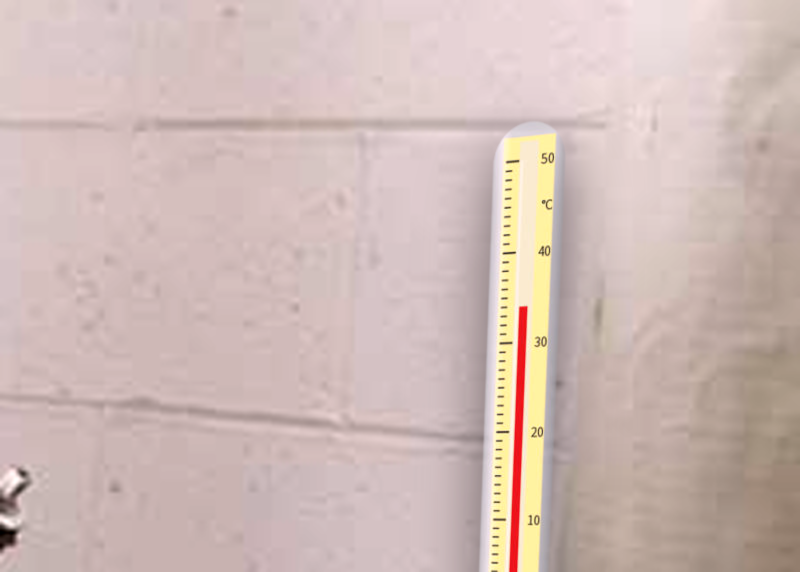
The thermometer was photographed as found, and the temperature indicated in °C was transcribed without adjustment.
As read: 34 °C
